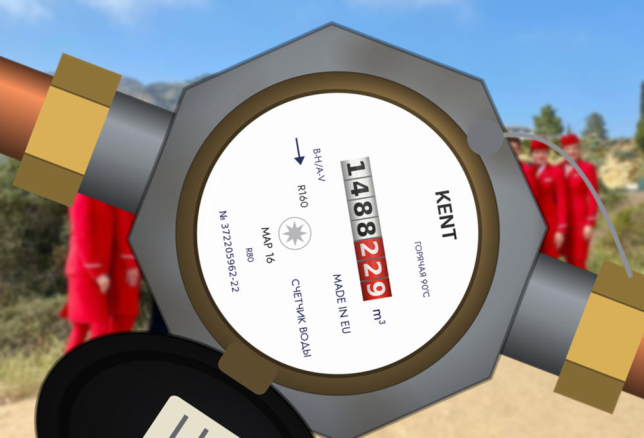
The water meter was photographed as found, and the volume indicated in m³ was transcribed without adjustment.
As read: 1488.229 m³
